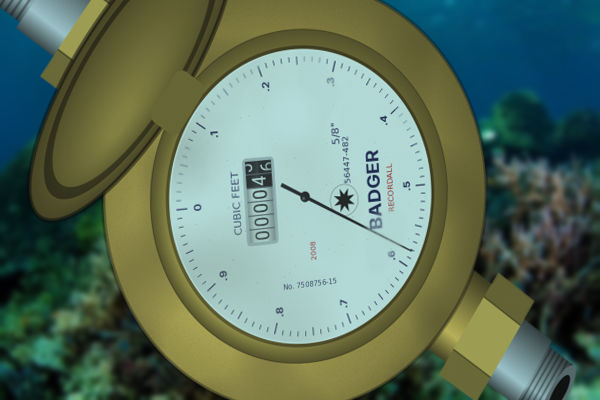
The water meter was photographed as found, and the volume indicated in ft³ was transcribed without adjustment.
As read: 45.58 ft³
